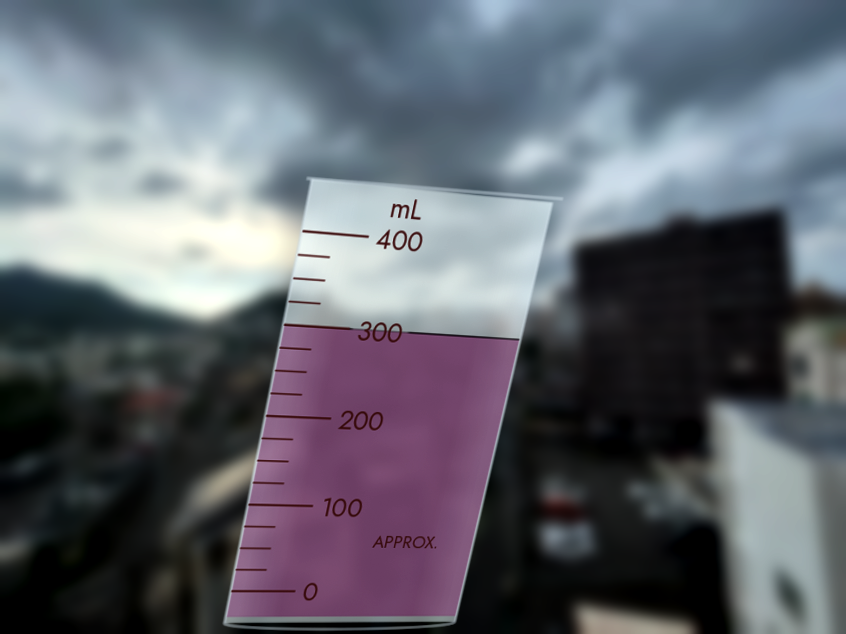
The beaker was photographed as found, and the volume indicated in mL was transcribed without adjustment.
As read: 300 mL
